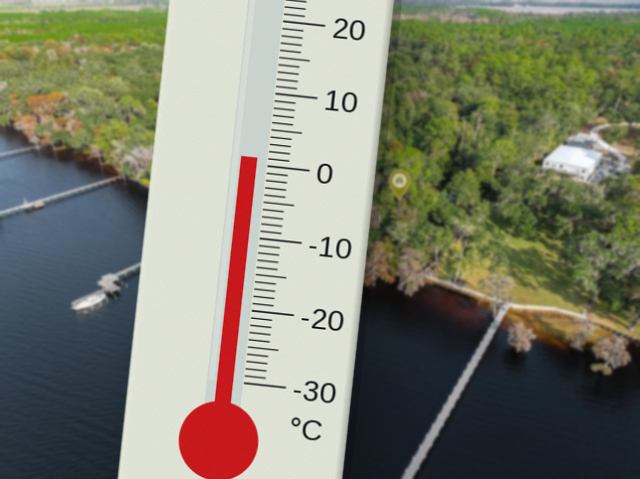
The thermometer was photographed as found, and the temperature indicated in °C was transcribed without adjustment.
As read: 1 °C
